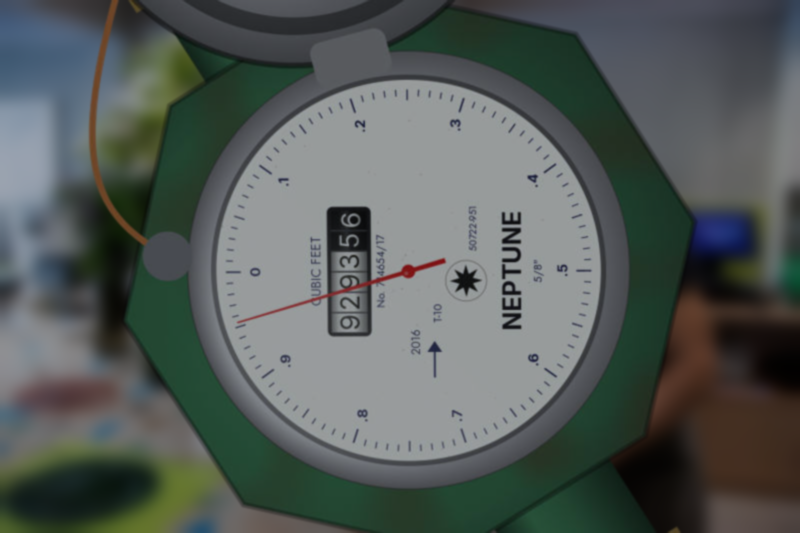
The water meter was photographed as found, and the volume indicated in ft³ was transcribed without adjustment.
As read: 929355.95 ft³
